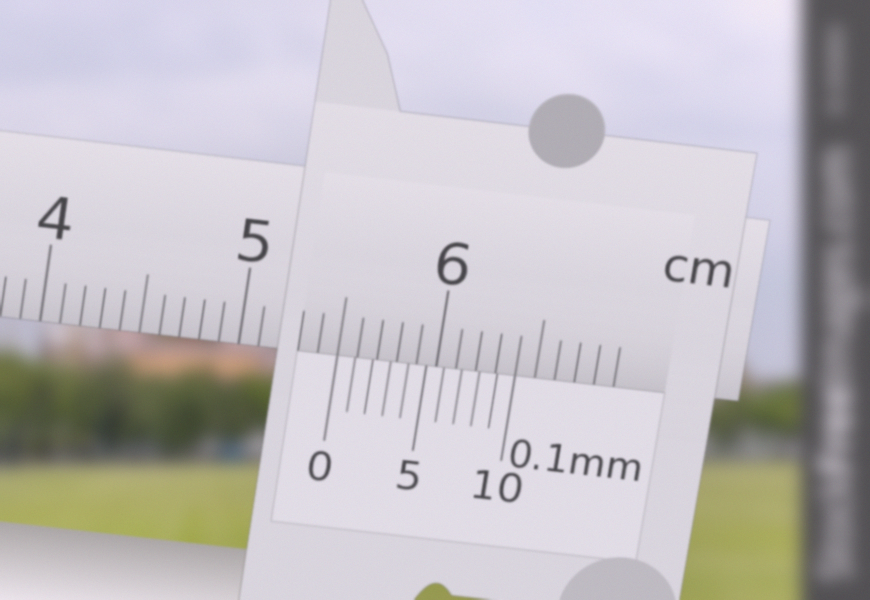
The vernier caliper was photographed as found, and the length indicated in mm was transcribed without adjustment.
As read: 55.0 mm
